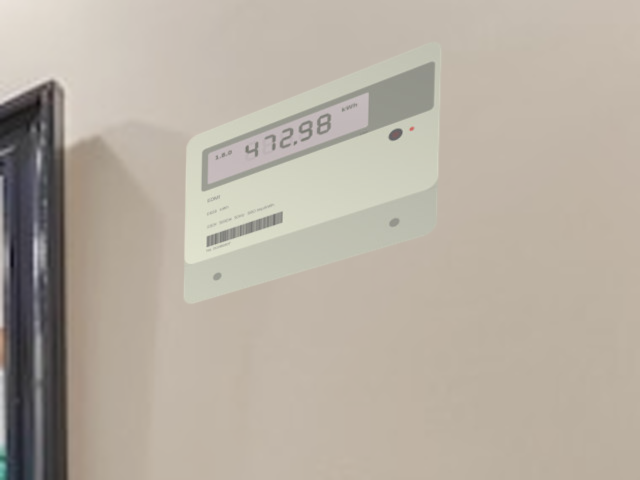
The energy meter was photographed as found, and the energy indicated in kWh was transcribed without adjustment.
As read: 472.98 kWh
